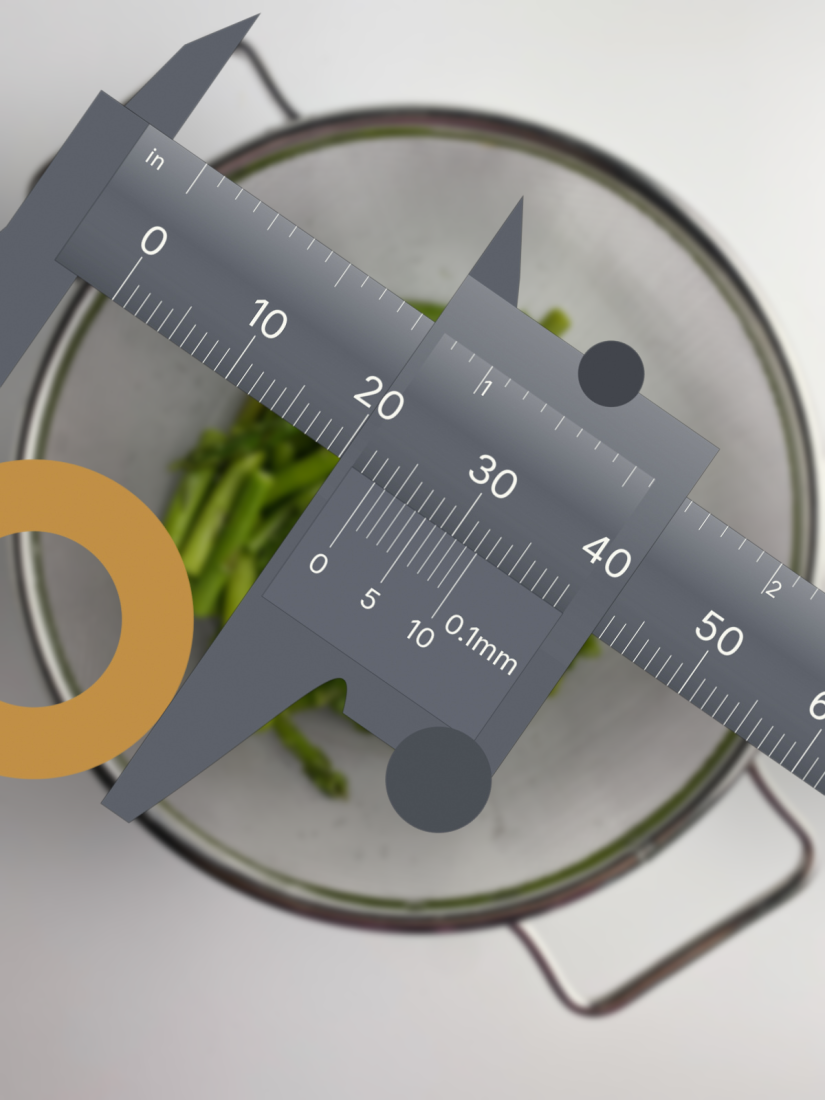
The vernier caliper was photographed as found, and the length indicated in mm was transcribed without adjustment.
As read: 23.2 mm
